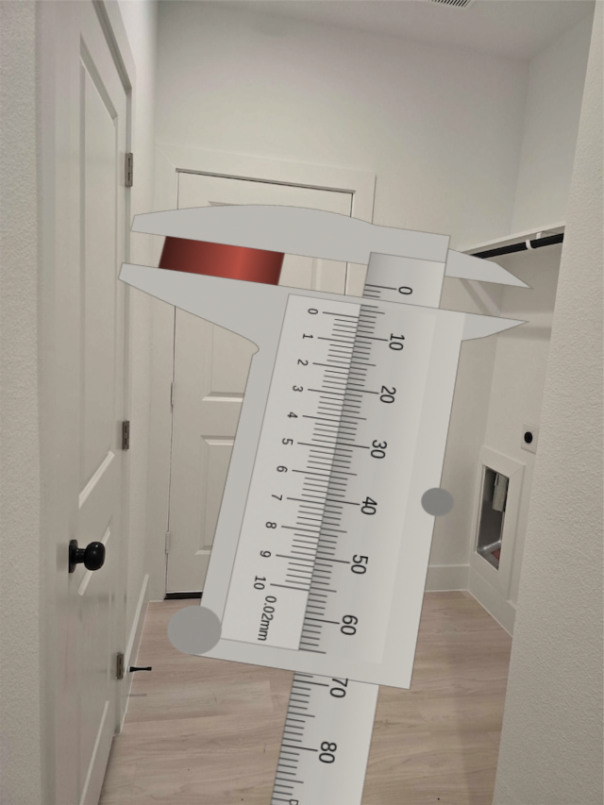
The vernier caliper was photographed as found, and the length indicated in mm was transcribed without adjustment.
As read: 6.5 mm
